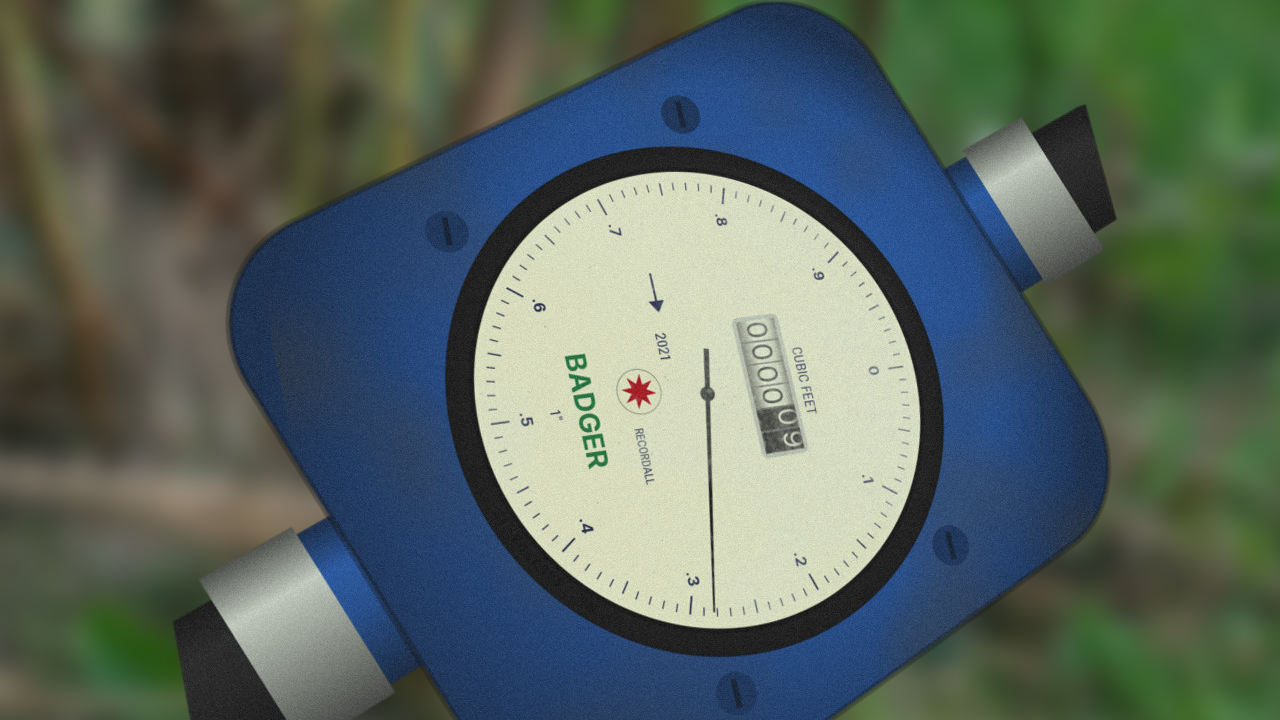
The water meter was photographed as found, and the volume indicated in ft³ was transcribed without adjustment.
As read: 9.28 ft³
